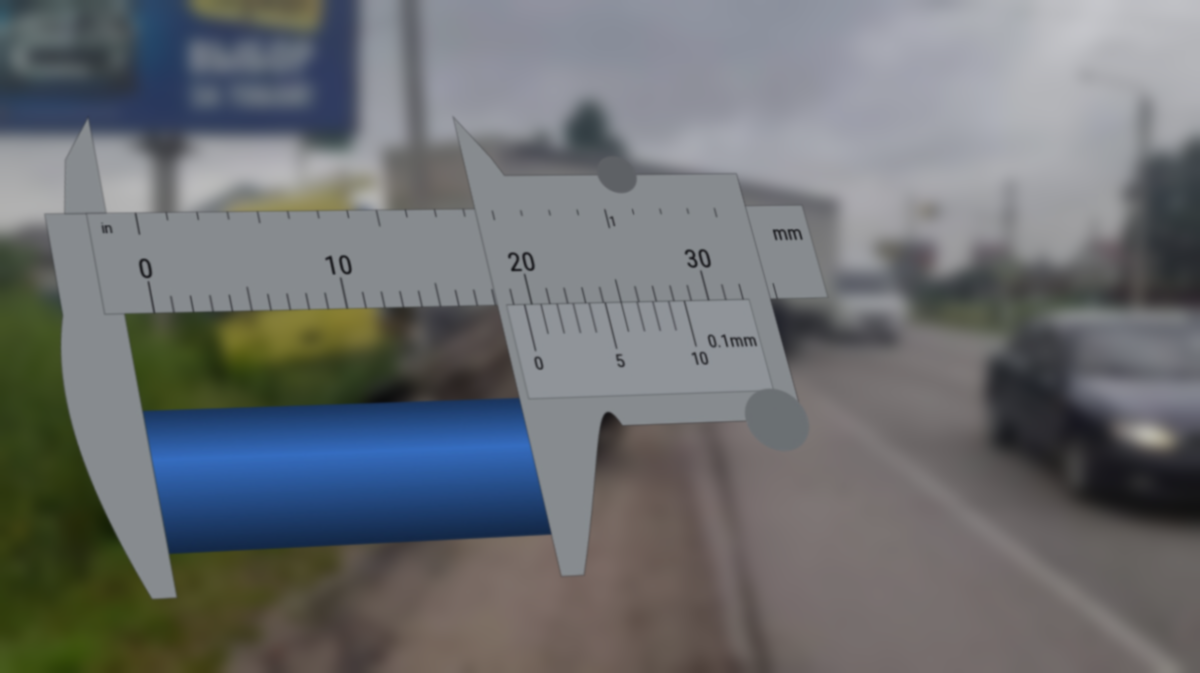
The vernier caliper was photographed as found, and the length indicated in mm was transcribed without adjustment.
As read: 19.6 mm
